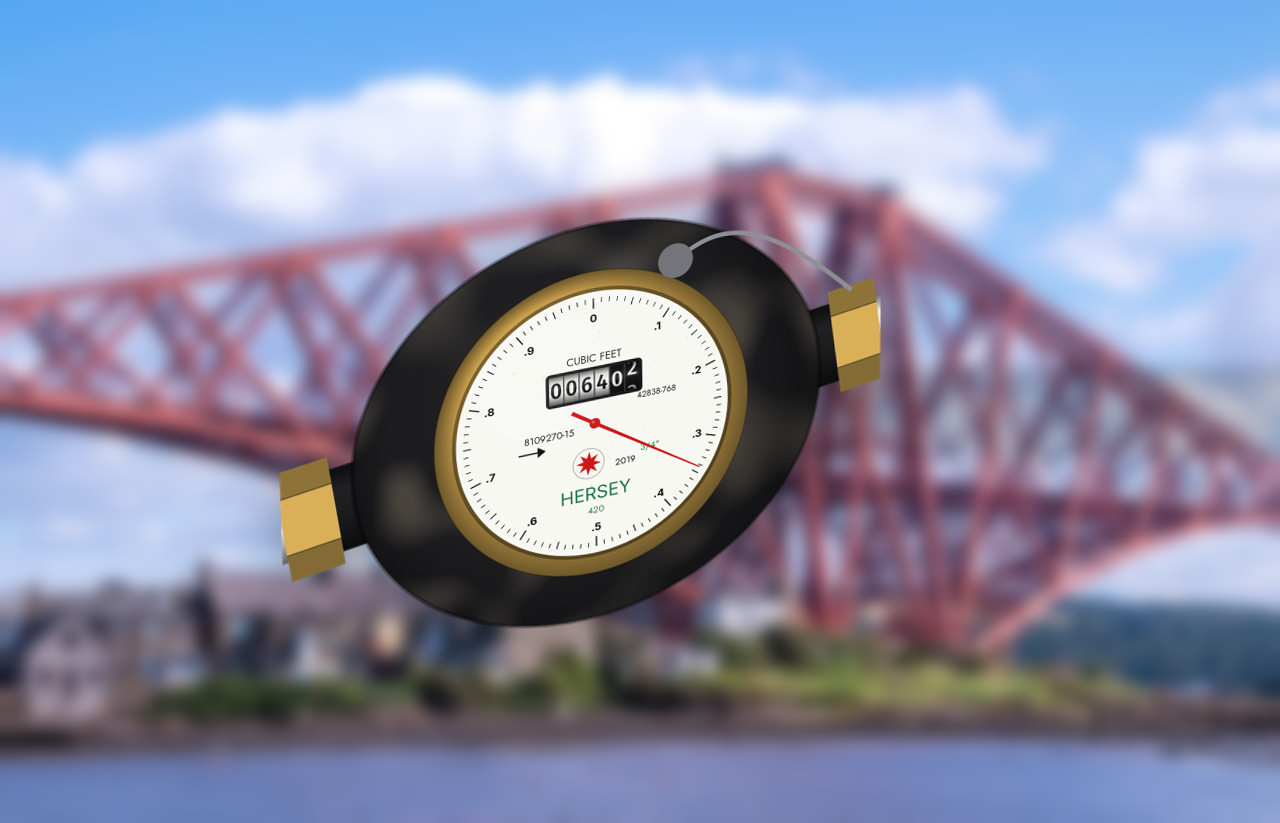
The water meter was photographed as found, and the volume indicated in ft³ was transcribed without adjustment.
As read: 6402.34 ft³
